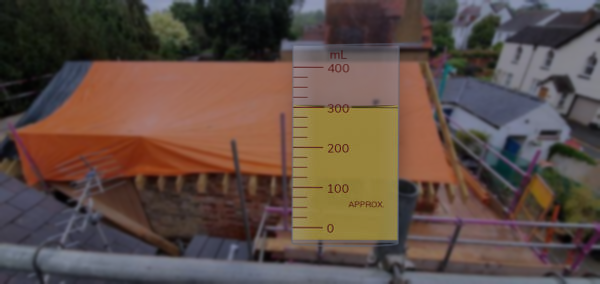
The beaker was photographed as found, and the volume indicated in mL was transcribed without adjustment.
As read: 300 mL
